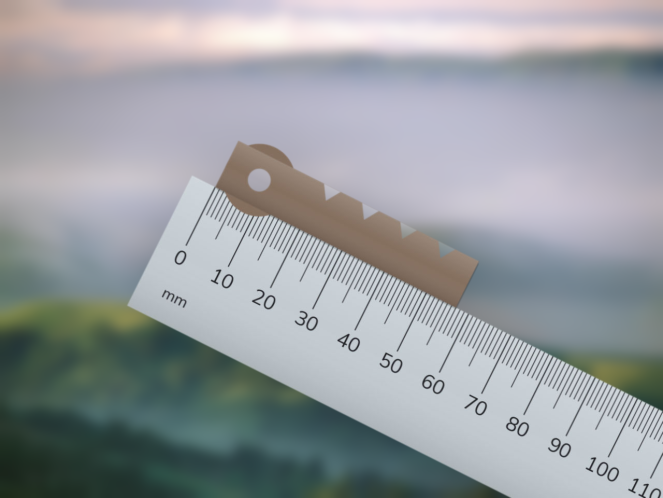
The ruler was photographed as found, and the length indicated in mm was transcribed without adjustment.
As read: 57 mm
